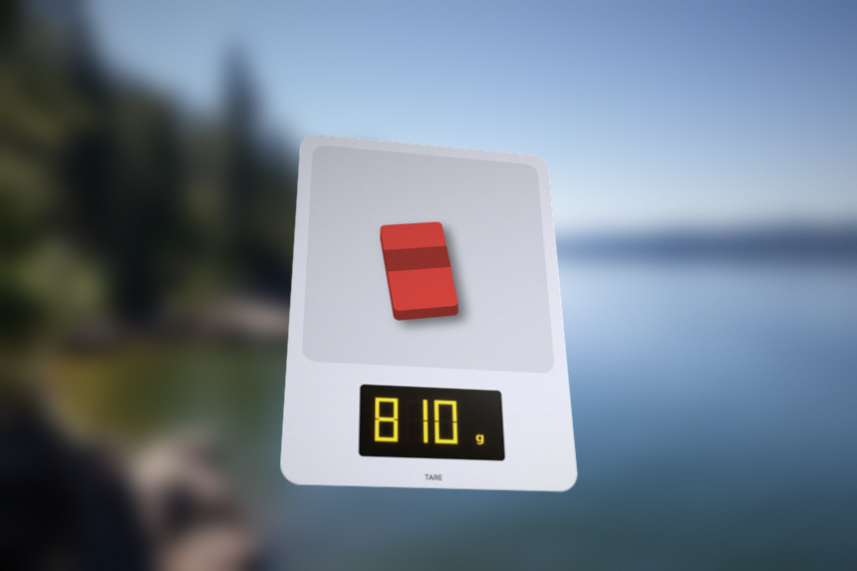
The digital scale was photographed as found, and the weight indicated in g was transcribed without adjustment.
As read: 810 g
